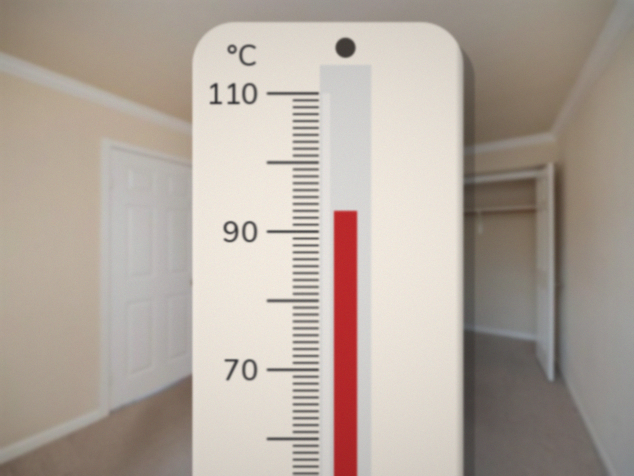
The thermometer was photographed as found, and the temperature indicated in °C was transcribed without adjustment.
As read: 93 °C
